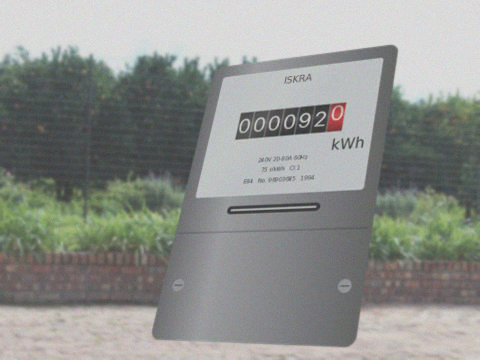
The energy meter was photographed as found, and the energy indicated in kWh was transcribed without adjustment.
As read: 92.0 kWh
